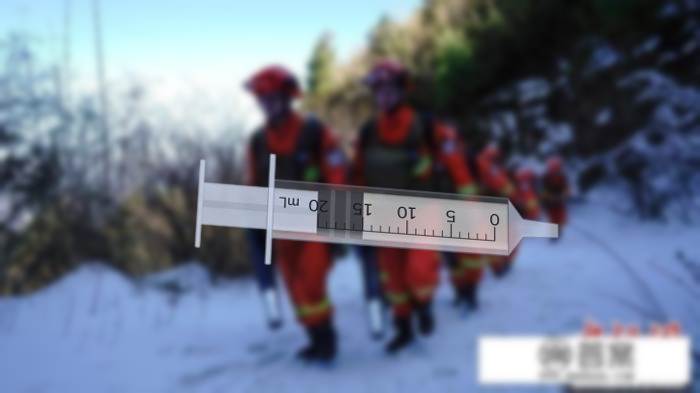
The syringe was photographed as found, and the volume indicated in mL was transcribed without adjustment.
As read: 15 mL
